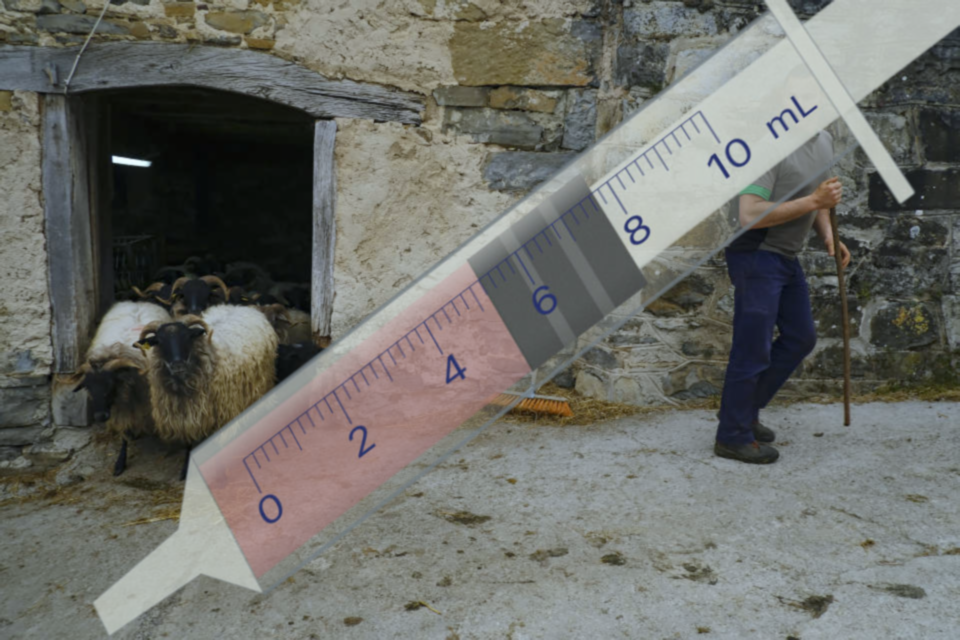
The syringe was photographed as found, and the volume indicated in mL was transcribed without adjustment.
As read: 5.2 mL
